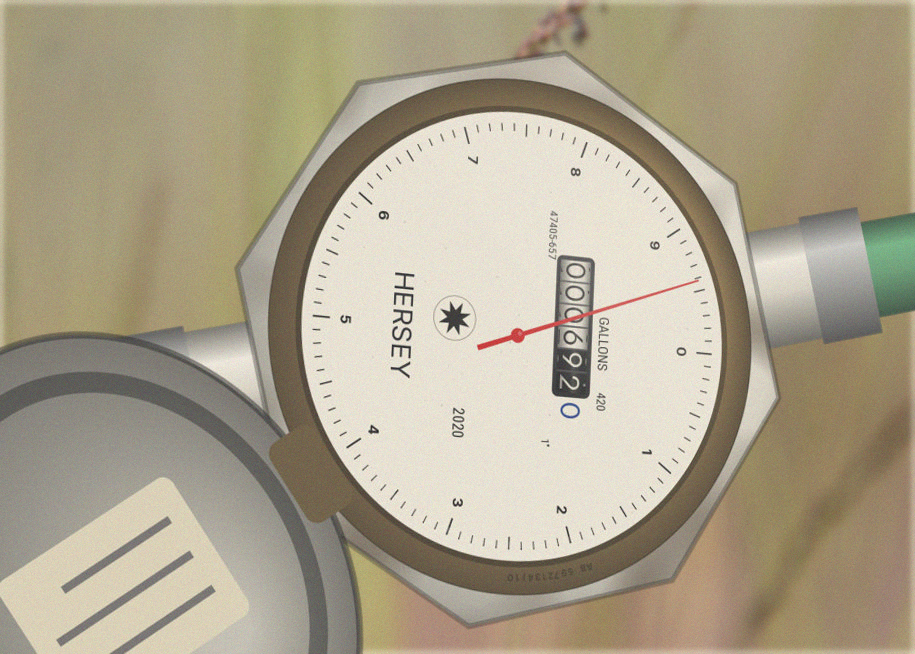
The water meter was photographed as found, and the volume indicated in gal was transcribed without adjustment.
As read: 6919.4 gal
